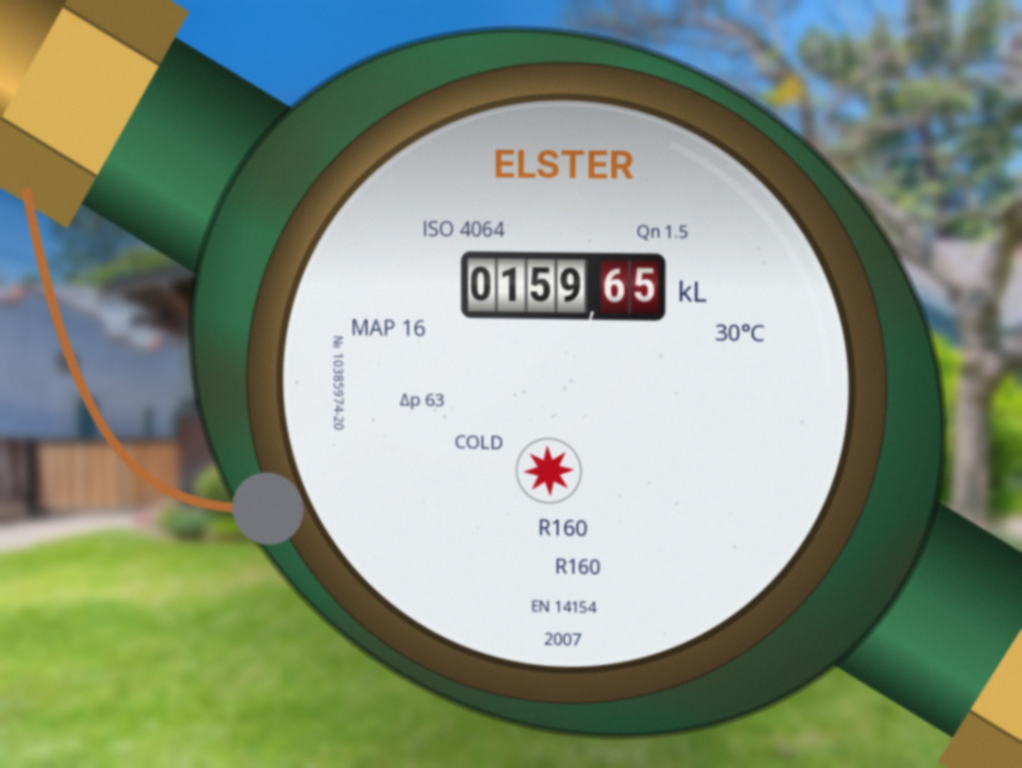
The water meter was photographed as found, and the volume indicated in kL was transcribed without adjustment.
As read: 159.65 kL
